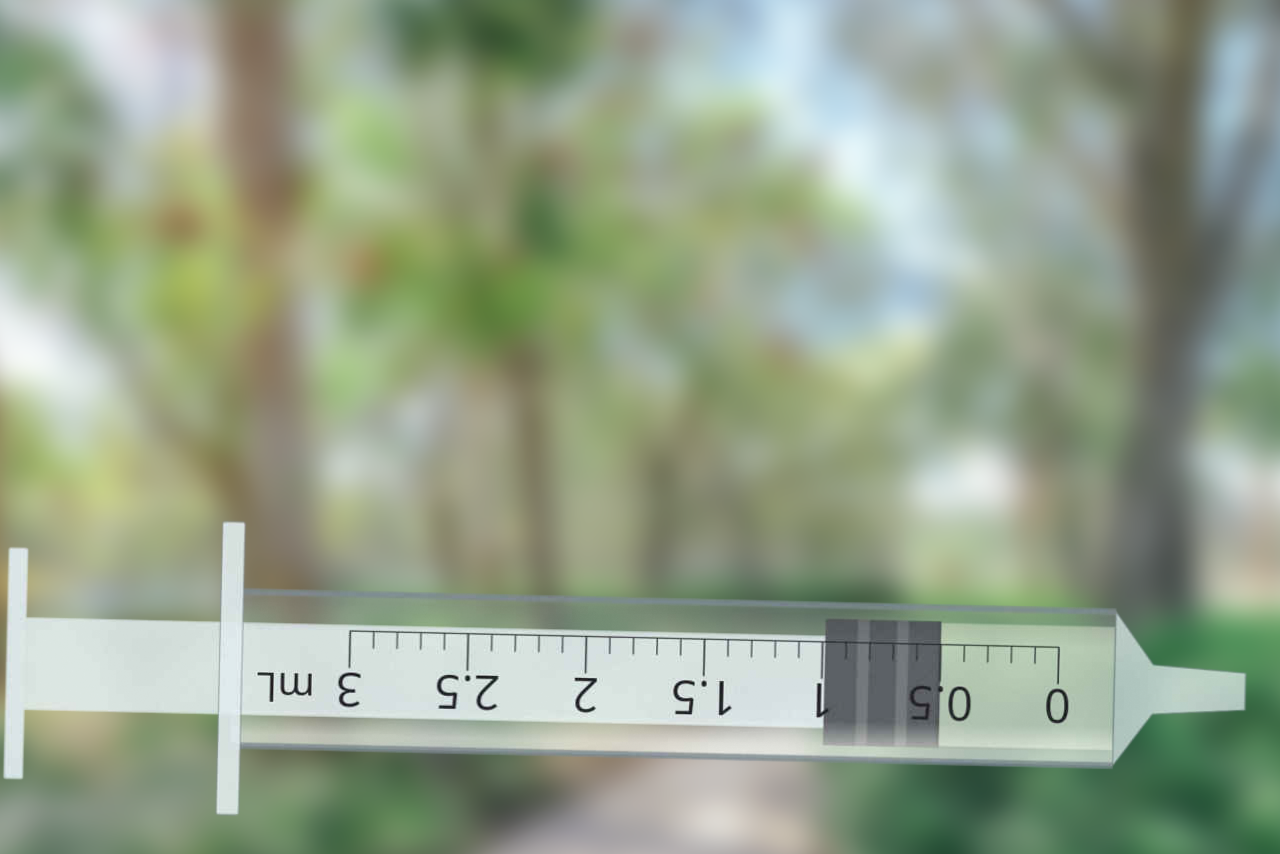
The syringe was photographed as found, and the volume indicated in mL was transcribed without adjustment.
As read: 0.5 mL
